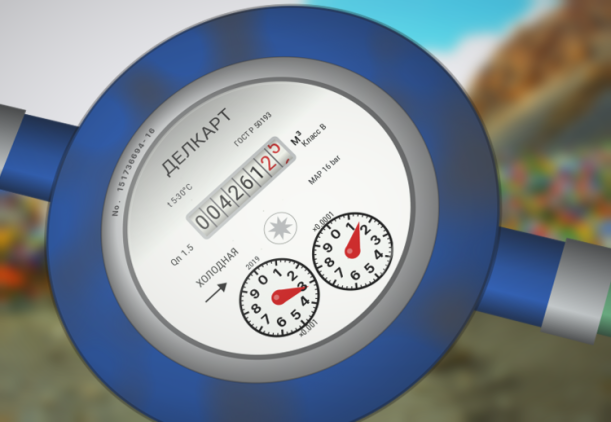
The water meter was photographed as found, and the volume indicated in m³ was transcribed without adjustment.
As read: 4261.2531 m³
